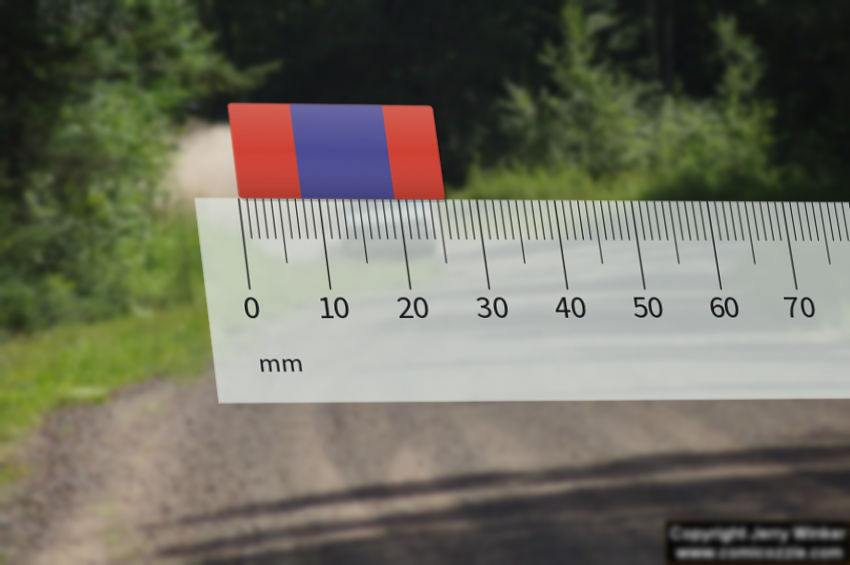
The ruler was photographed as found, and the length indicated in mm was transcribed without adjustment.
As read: 26 mm
